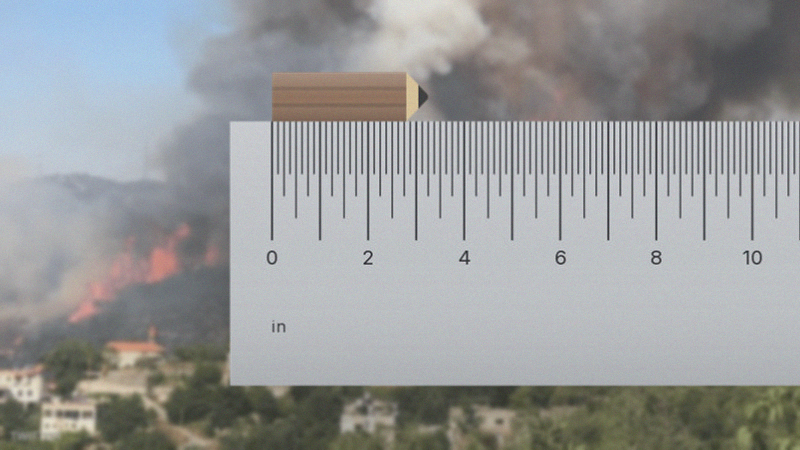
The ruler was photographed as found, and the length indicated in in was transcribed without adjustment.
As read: 3.25 in
